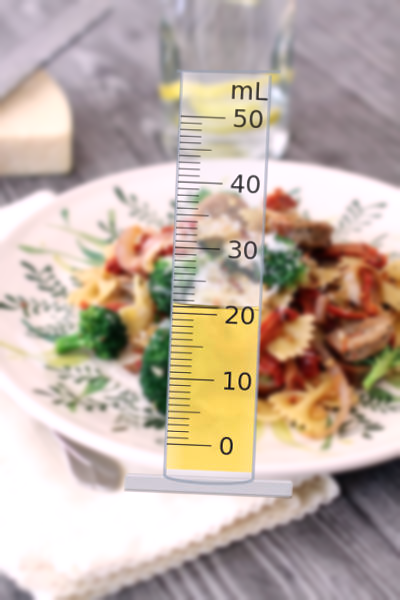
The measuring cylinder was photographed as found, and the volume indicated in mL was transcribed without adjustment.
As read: 21 mL
